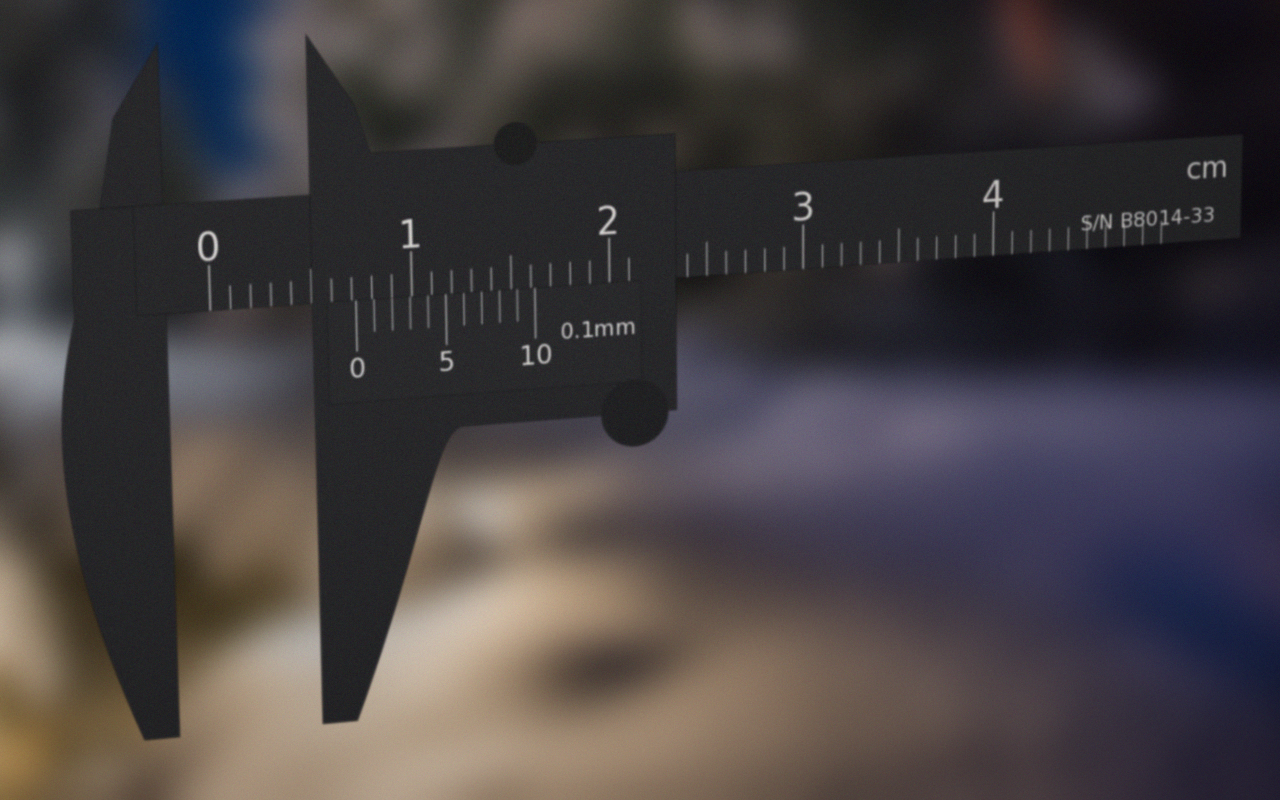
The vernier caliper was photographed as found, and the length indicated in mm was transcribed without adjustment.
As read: 7.2 mm
